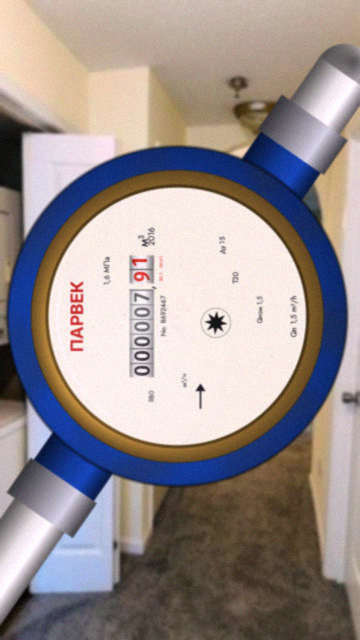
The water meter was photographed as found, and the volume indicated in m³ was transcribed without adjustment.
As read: 7.91 m³
